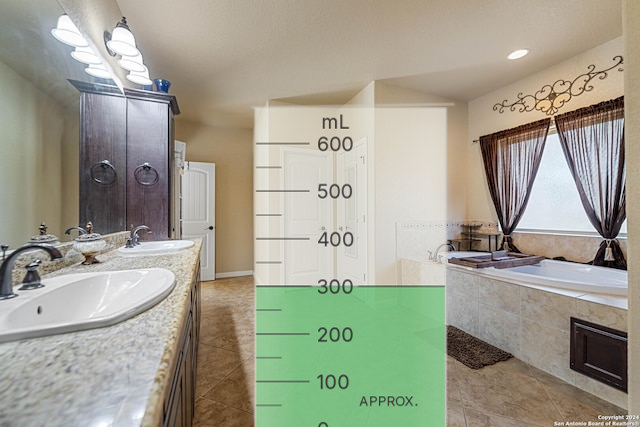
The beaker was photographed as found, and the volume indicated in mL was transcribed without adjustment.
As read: 300 mL
